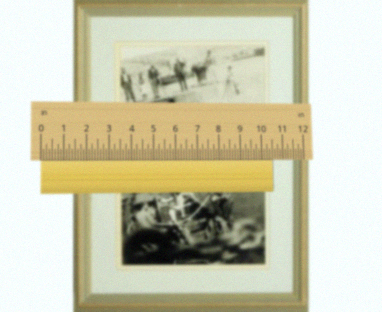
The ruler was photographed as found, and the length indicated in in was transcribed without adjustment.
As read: 10.5 in
